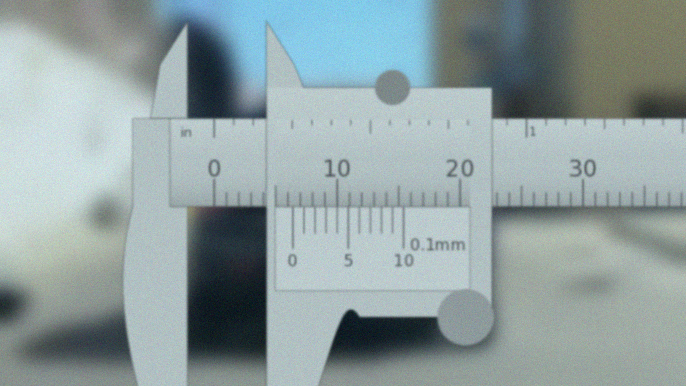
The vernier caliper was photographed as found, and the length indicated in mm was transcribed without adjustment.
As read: 6.4 mm
